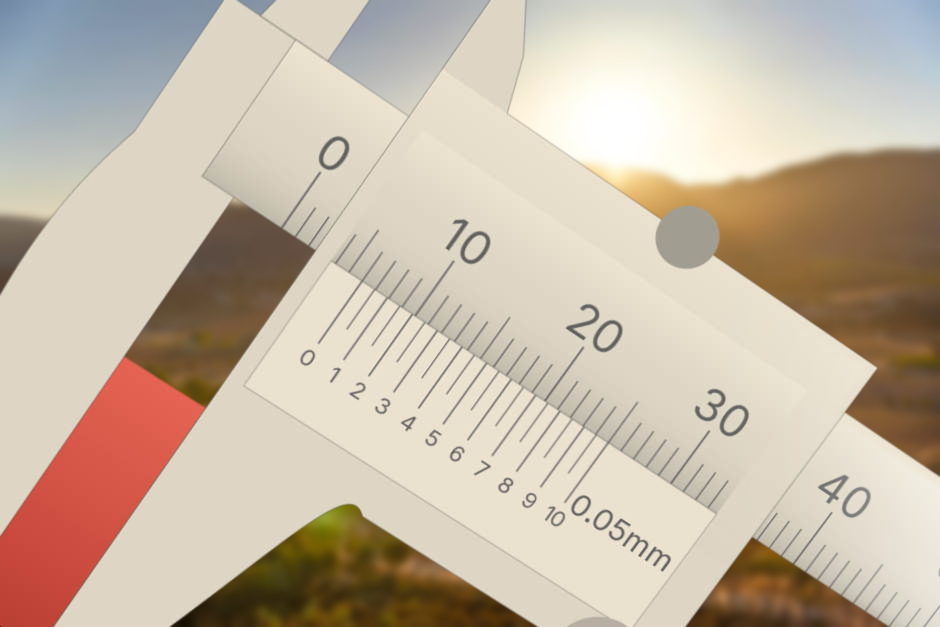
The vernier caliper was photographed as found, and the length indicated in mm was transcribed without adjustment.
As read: 6.0 mm
